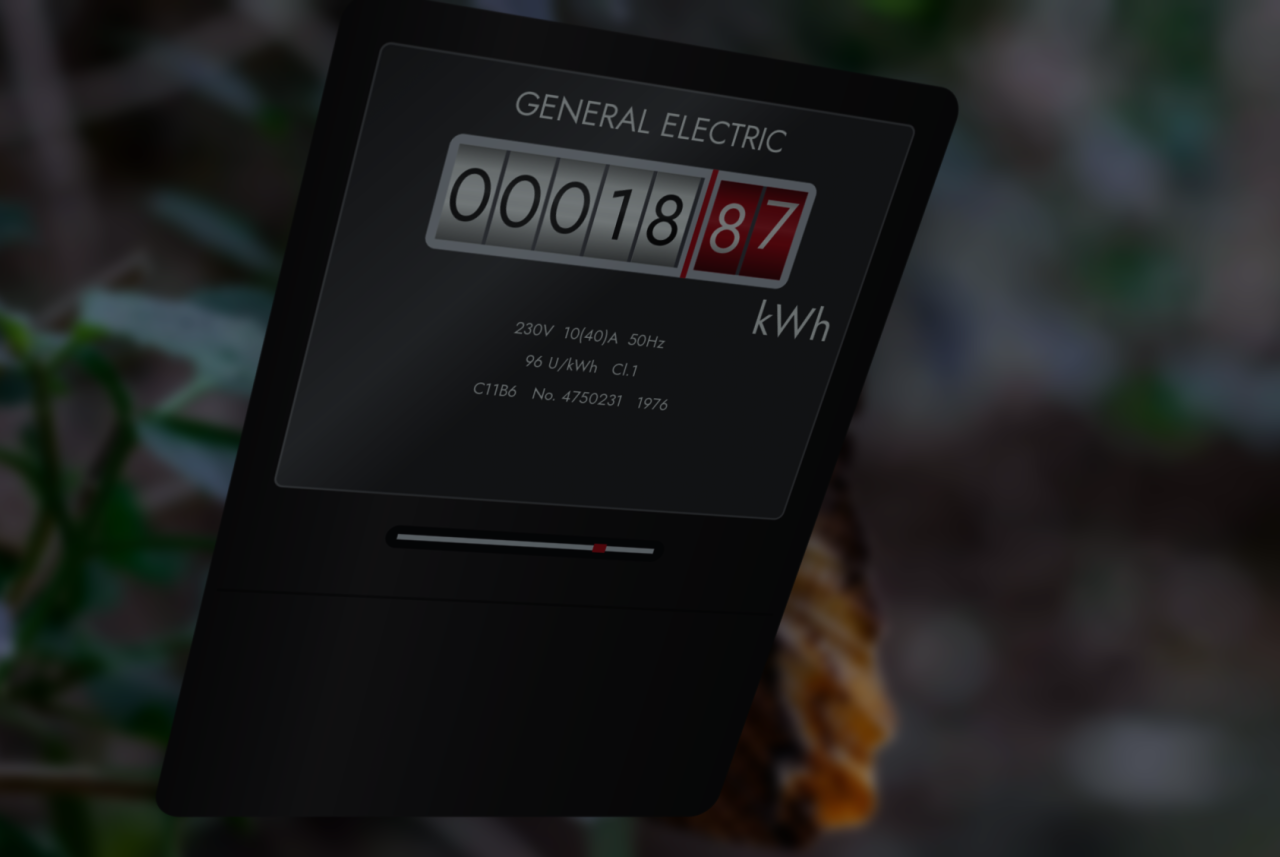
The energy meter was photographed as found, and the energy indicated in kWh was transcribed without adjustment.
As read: 18.87 kWh
